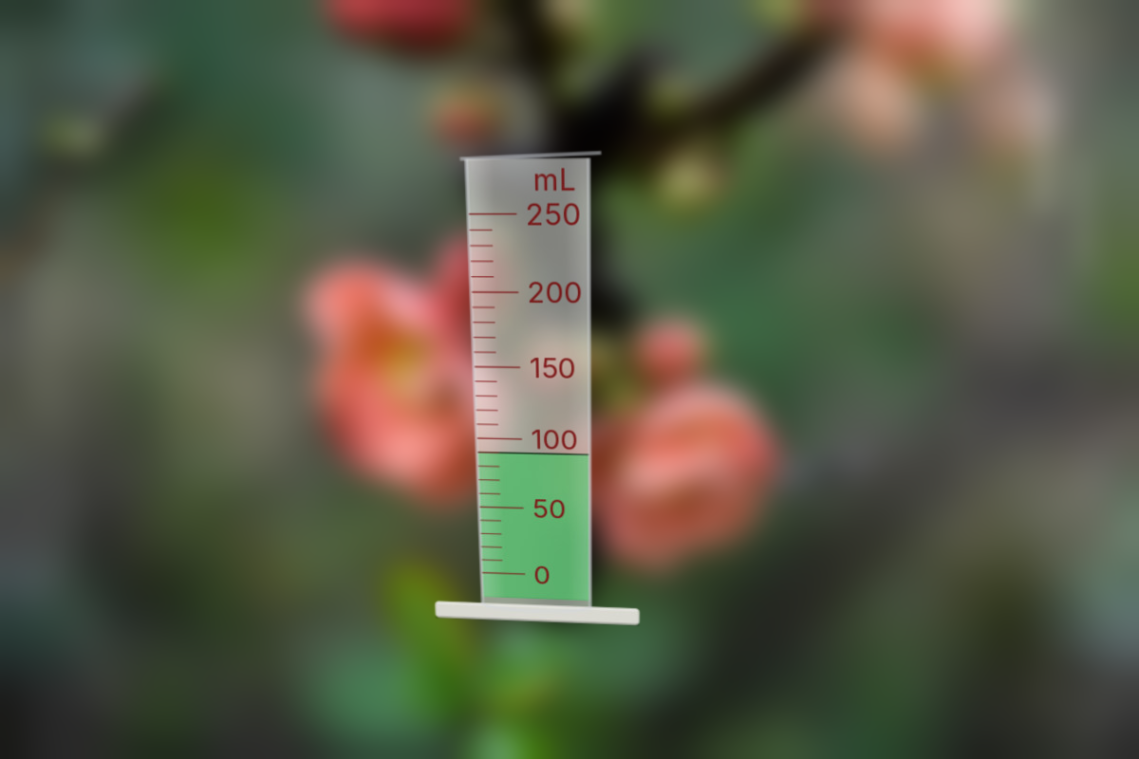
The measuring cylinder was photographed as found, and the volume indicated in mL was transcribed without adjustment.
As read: 90 mL
